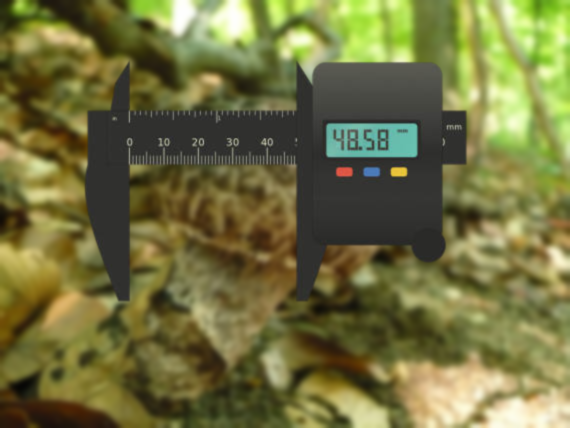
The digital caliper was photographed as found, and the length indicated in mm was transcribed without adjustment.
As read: 48.58 mm
